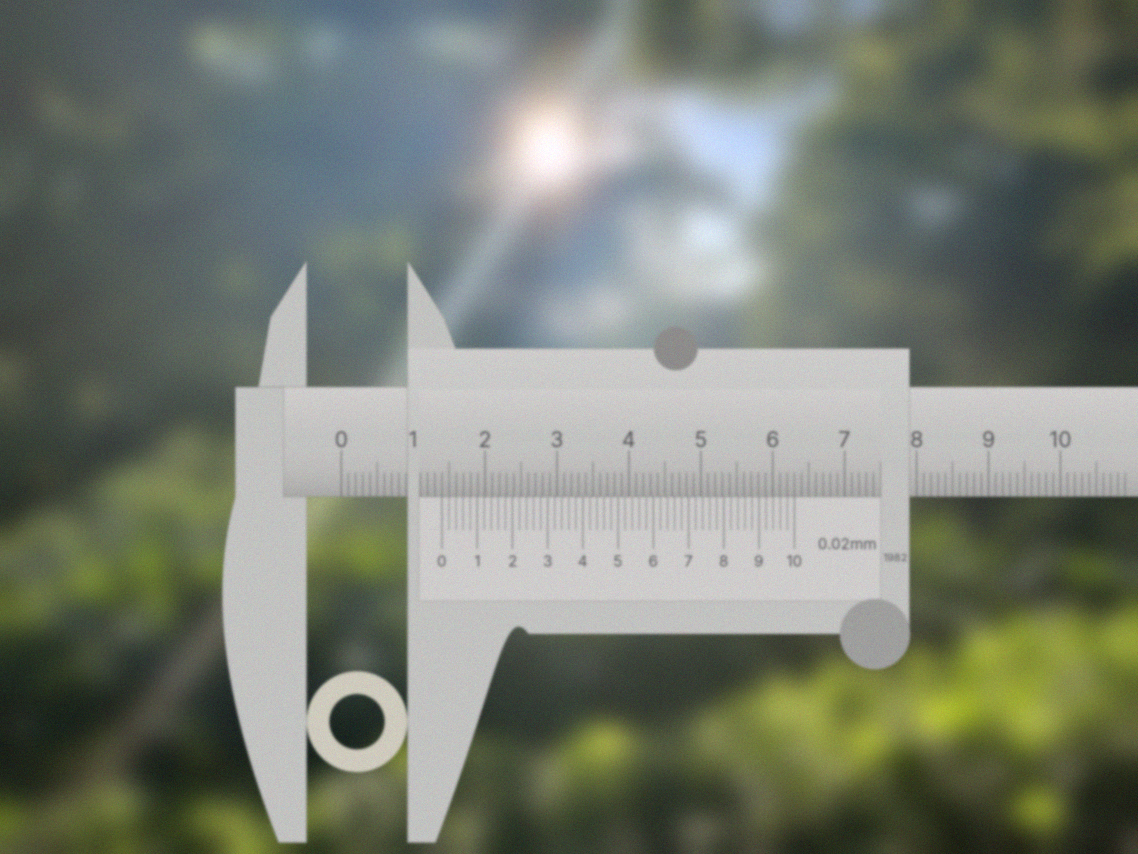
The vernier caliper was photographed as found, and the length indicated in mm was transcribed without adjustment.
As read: 14.0 mm
